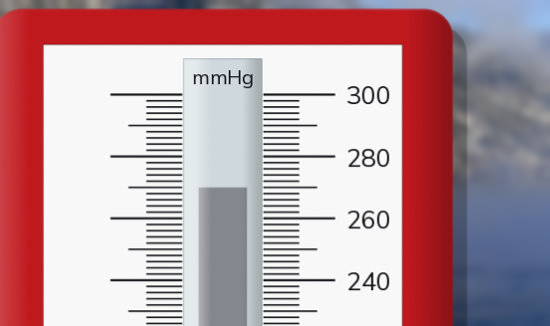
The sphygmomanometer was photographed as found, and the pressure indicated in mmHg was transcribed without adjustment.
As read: 270 mmHg
